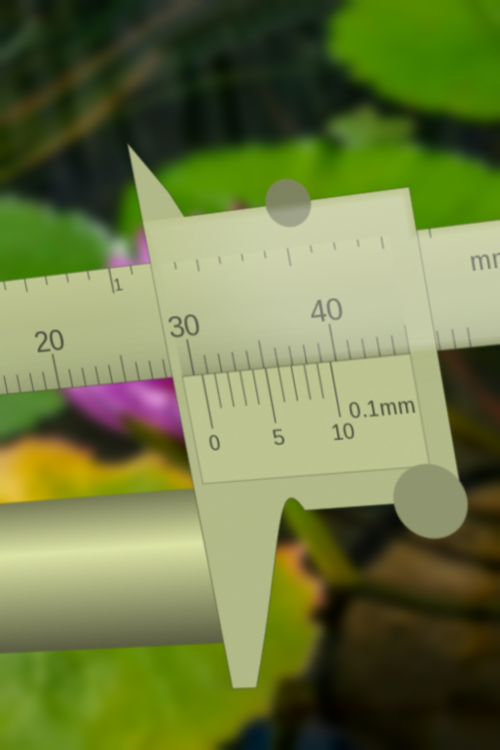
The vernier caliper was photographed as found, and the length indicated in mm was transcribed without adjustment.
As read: 30.6 mm
